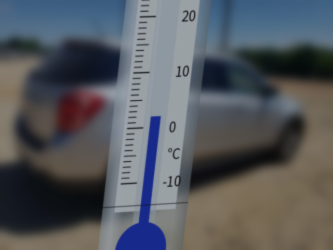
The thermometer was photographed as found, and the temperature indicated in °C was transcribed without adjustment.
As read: 2 °C
